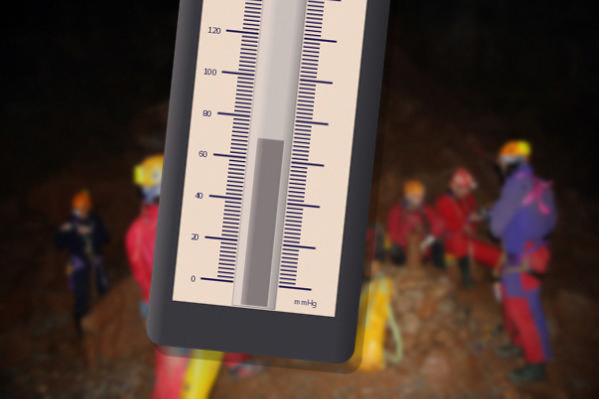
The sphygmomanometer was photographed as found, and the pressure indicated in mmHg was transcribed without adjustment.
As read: 70 mmHg
